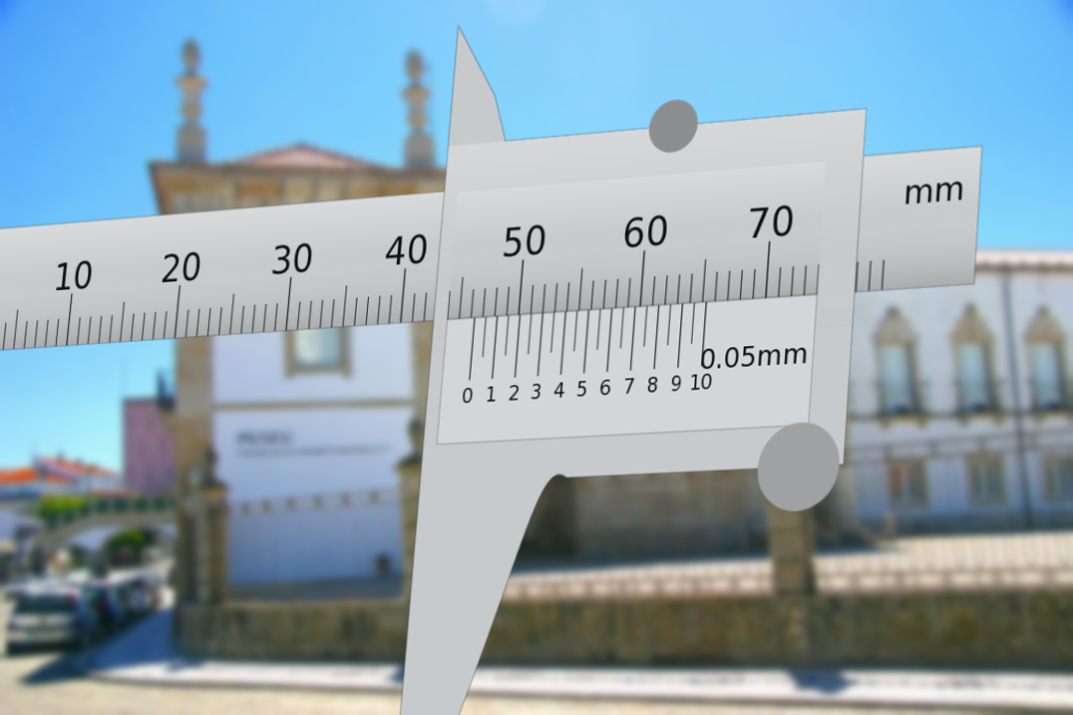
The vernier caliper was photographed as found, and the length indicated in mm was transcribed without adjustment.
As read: 46.3 mm
